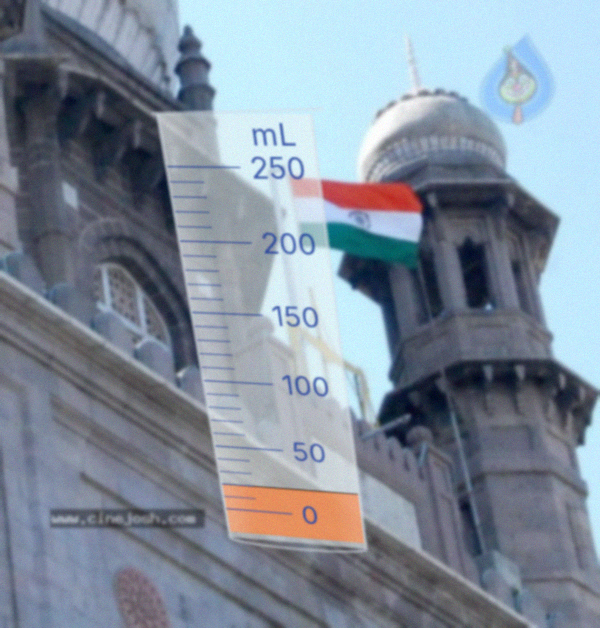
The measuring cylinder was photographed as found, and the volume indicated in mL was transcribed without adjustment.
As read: 20 mL
